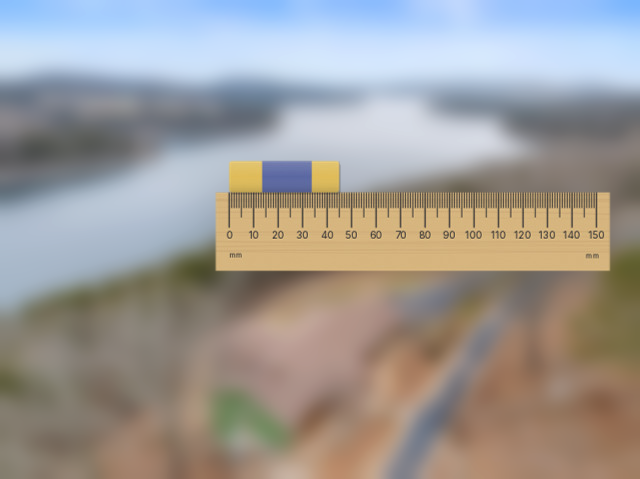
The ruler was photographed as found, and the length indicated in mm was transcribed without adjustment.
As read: 45 mm
